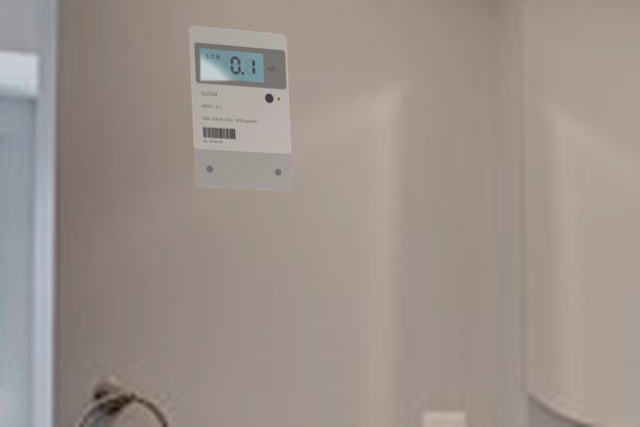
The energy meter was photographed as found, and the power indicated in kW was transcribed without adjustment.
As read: 0.1 kW
